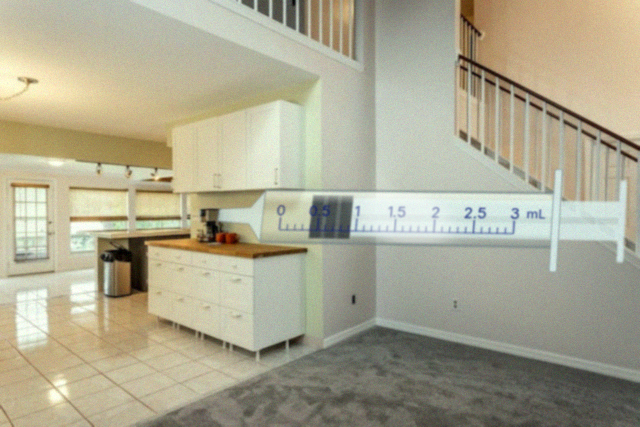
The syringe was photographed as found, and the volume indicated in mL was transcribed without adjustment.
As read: 0.4 mL
